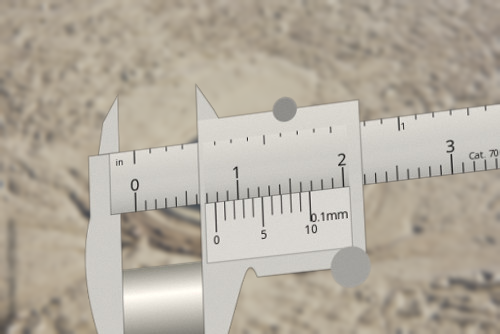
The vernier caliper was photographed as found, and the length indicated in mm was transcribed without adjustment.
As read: 7.8 mm
